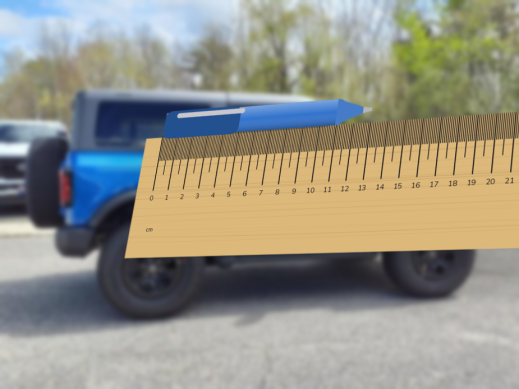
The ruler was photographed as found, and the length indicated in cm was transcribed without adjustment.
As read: 13 cm
